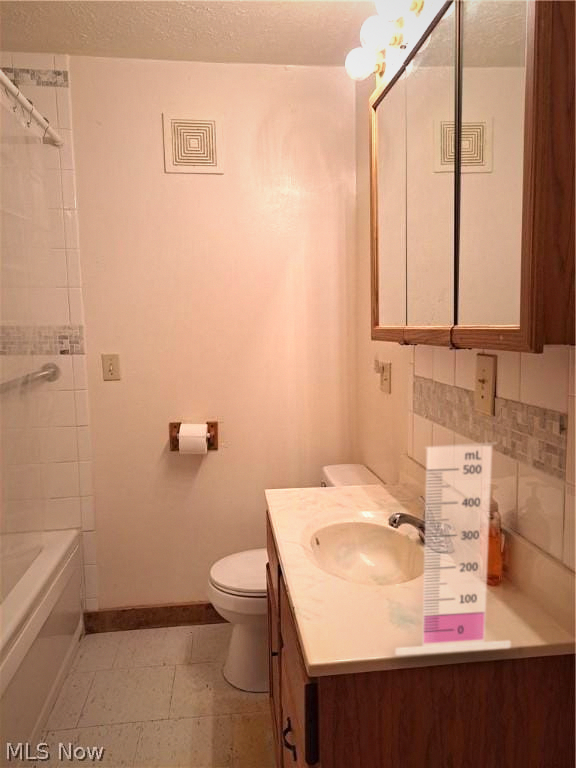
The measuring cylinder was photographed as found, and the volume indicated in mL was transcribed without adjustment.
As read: 50 mL
